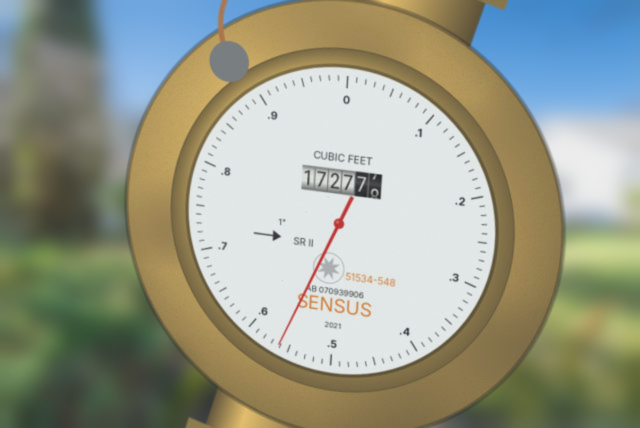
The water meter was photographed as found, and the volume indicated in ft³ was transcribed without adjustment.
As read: 172777.56 ft³
